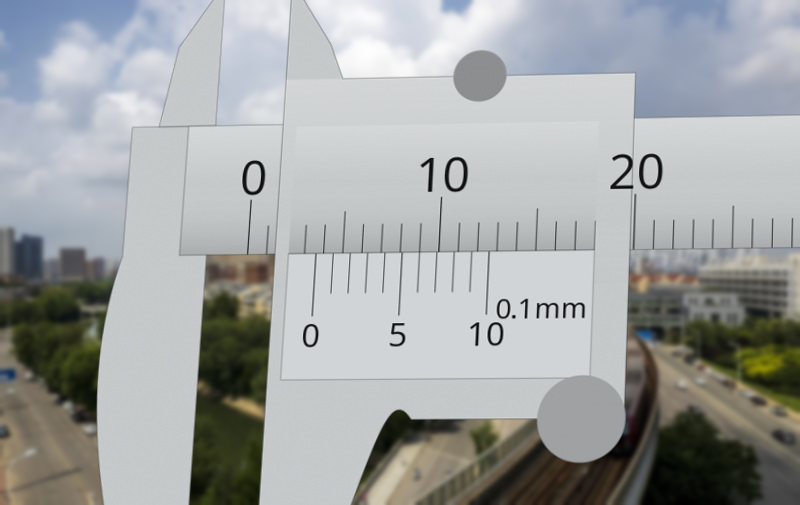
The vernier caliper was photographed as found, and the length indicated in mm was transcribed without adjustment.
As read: 3.6 mm
